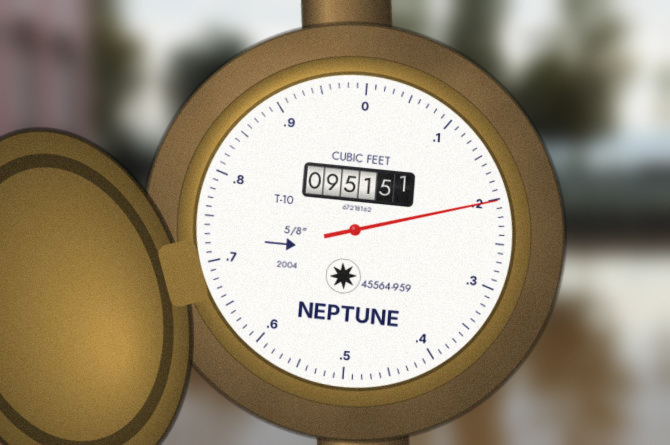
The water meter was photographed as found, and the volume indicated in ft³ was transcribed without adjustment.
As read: 95151.20 ft³
